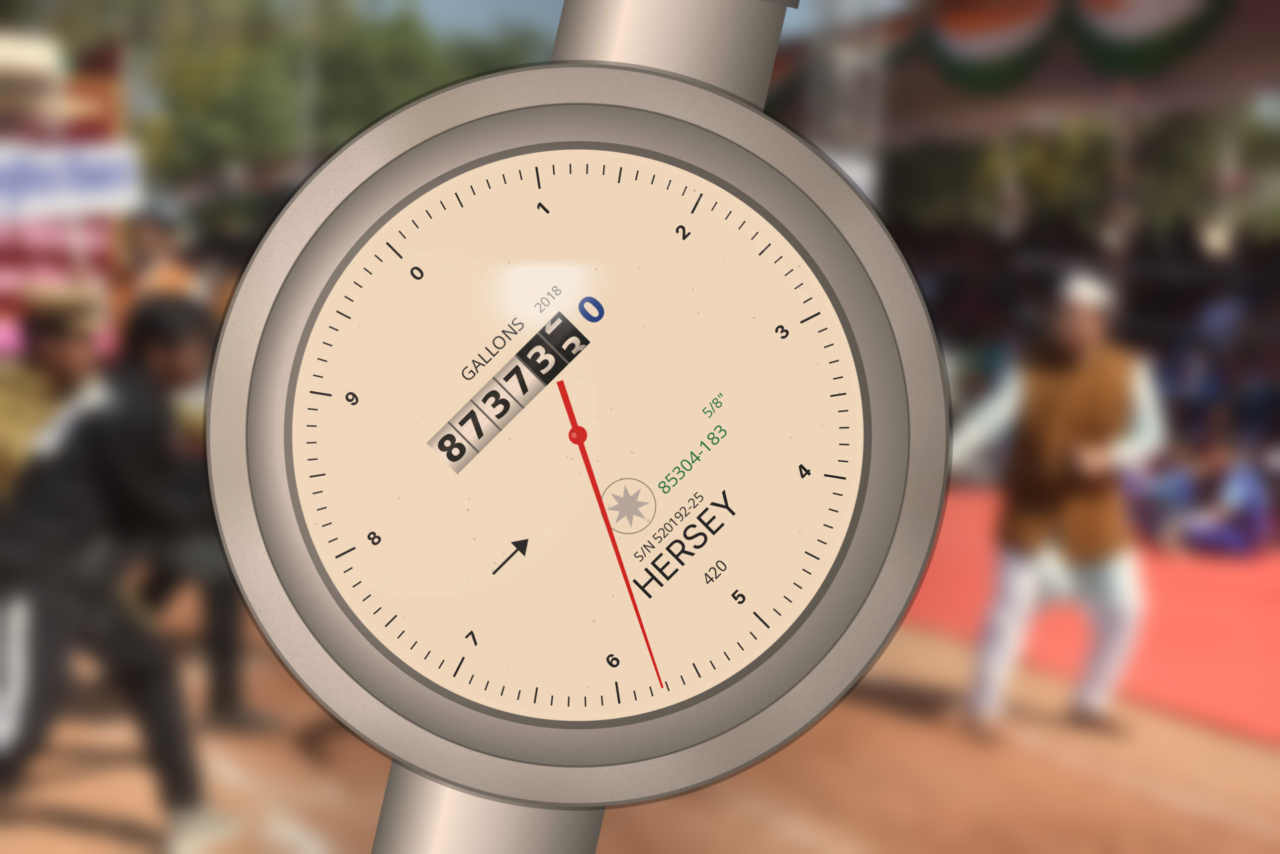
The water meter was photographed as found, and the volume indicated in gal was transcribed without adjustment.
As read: 8737325.7 gal
